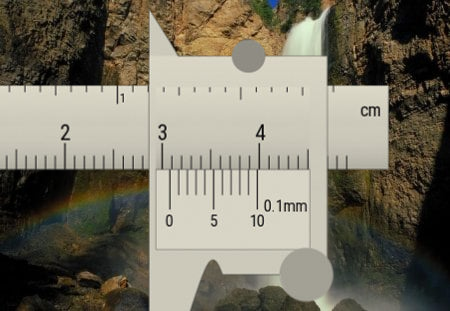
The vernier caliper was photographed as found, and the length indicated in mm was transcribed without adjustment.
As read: 30.8 mm
